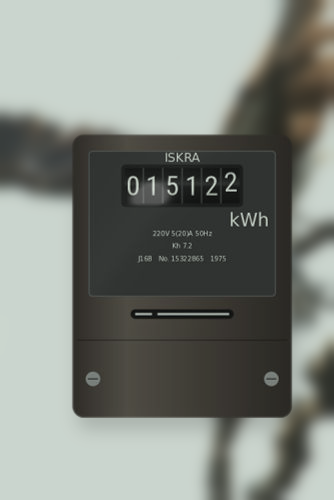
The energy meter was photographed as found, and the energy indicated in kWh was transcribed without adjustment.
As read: 15122 kWh
